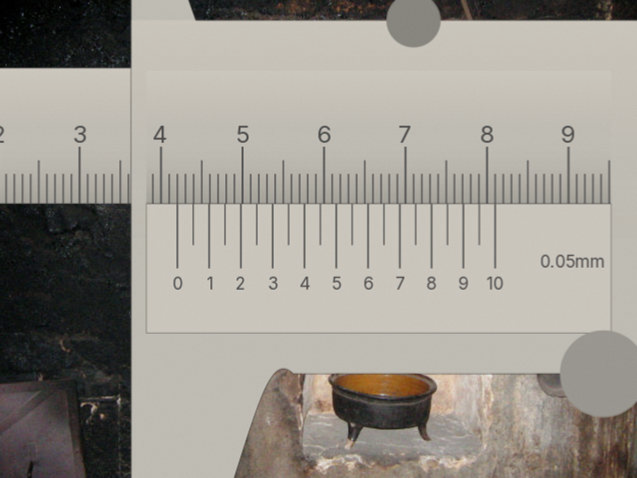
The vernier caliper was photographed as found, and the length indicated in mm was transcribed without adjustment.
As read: 42.0 mm
